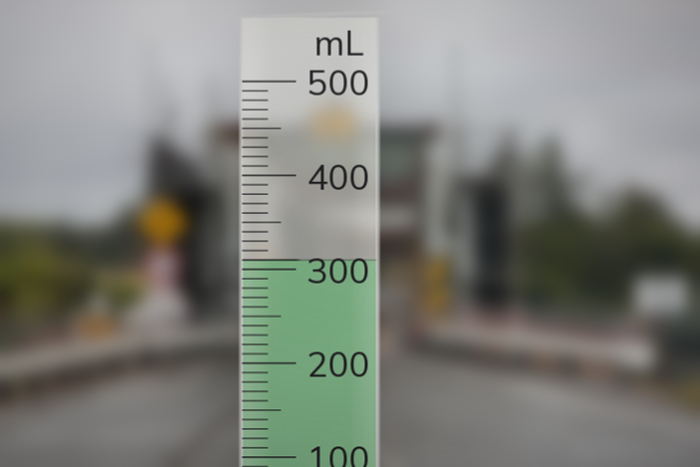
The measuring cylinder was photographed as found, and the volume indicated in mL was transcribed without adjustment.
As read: 310 mL
